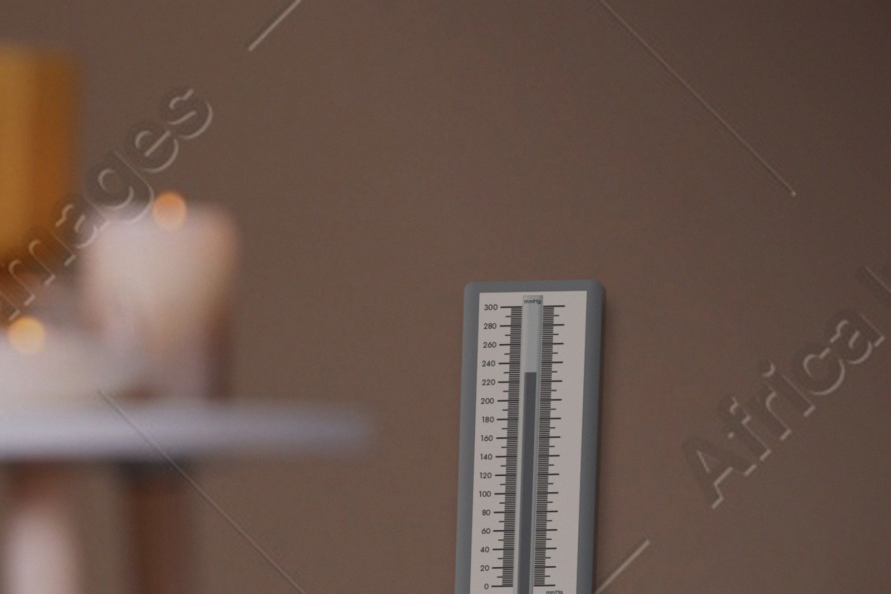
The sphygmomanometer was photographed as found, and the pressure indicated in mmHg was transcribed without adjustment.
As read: 230 mmHg
